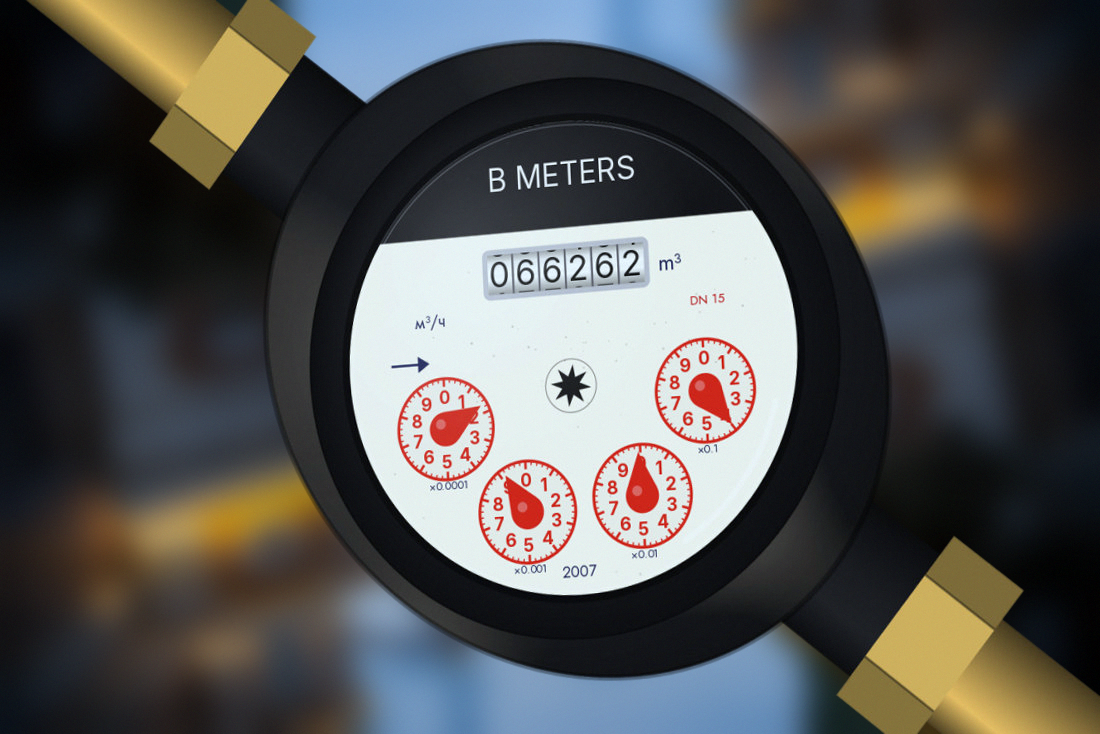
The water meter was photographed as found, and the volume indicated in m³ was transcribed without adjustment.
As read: 66262.3991 m³
